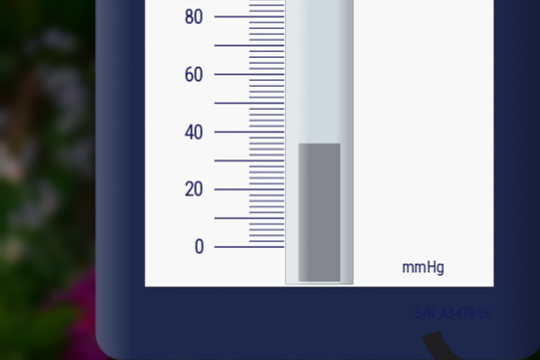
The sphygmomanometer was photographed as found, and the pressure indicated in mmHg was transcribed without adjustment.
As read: 36 mmHg
